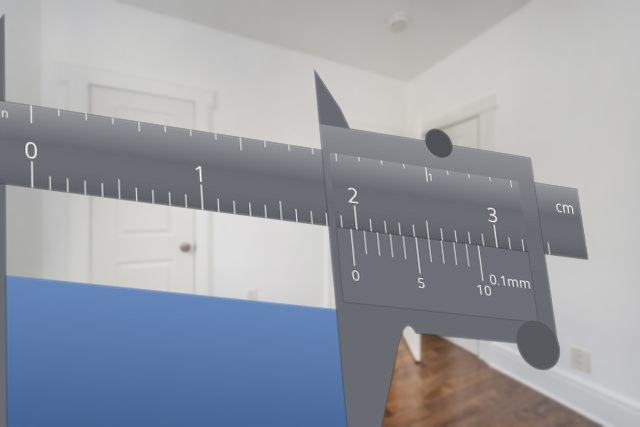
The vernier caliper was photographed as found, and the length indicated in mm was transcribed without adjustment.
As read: 19.6 mm
